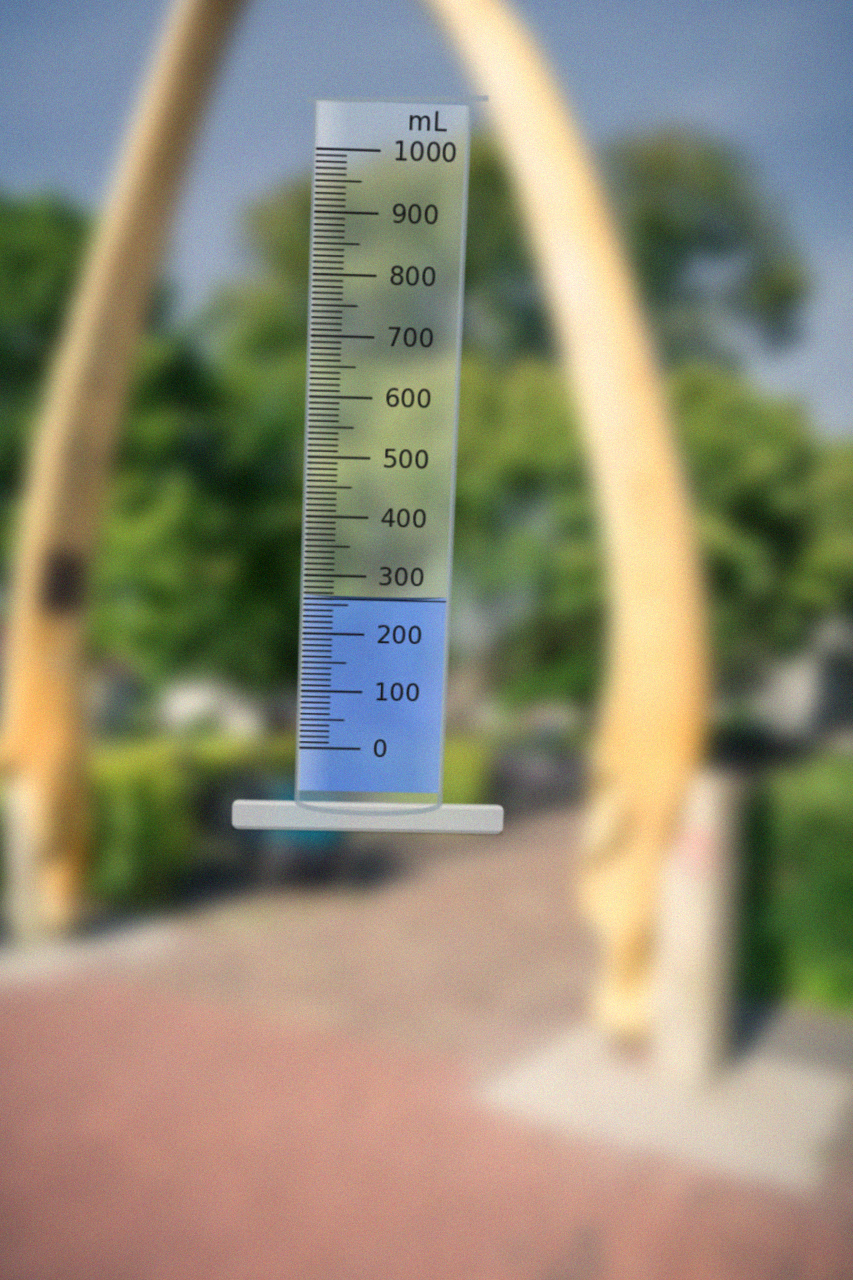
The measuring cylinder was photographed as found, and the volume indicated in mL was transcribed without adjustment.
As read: 260 mL
